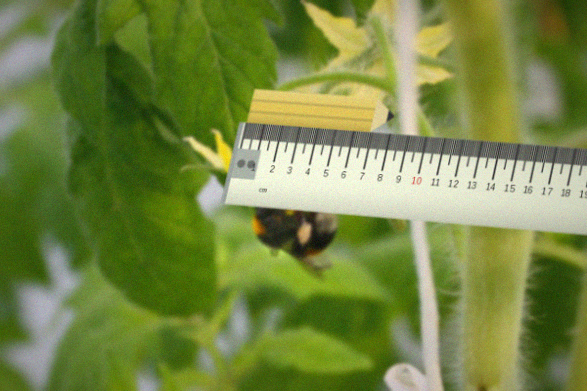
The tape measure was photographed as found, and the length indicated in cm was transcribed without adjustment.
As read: 8 cm
